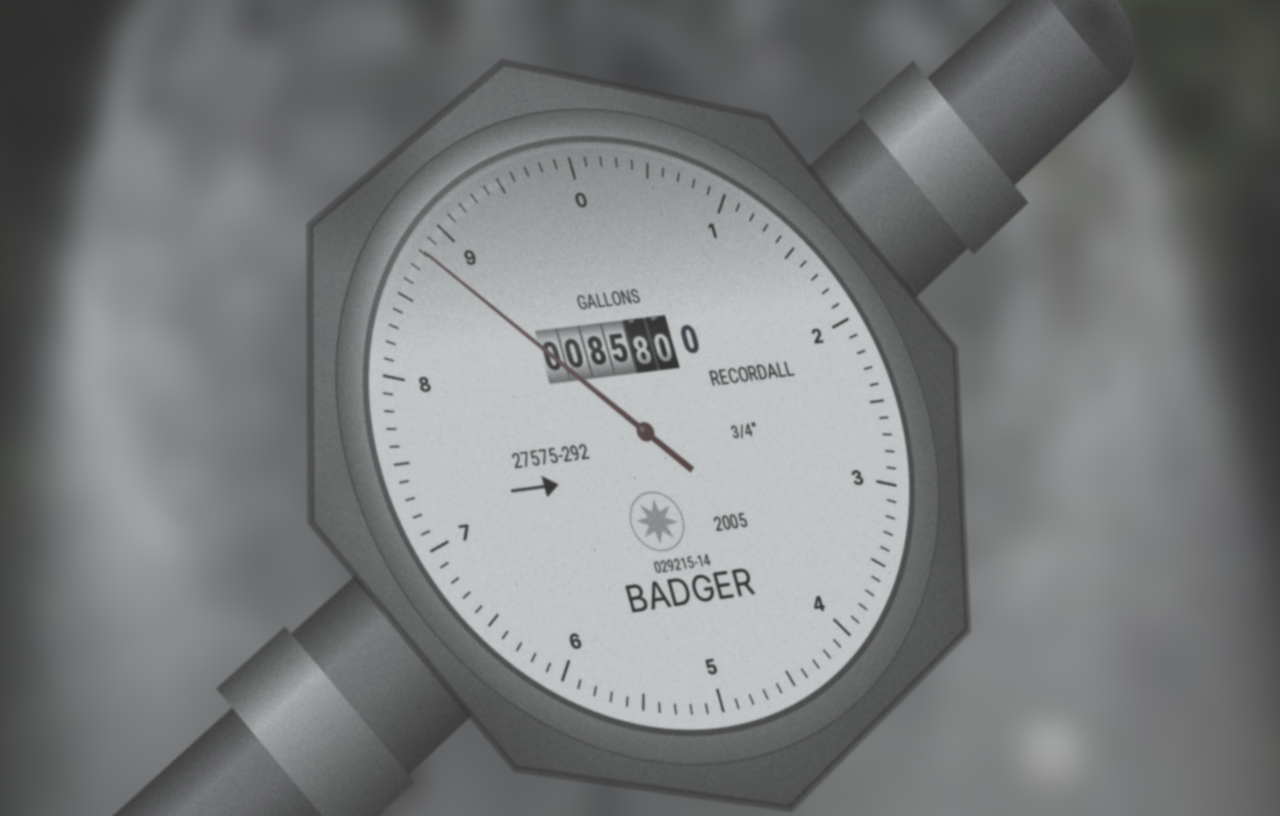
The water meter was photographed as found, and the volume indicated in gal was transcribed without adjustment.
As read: 85798.8 gal
